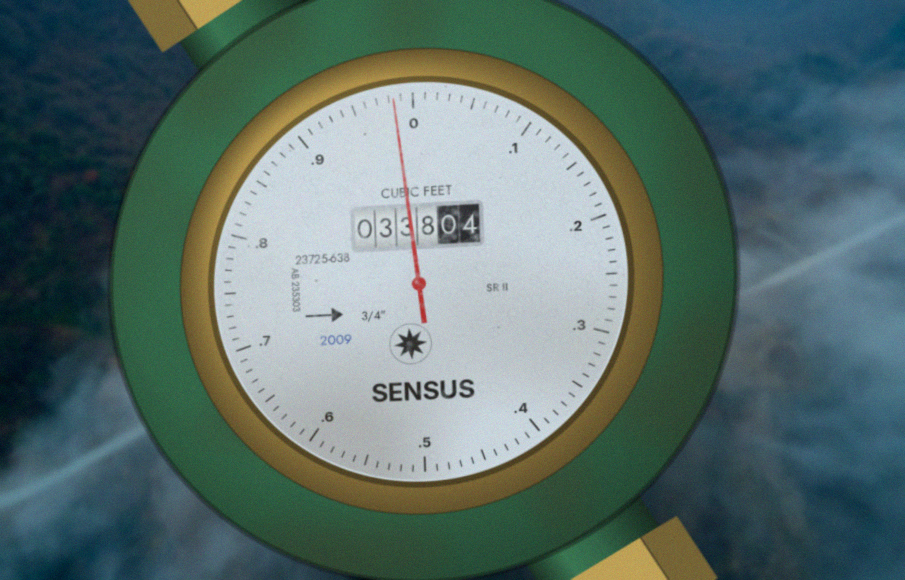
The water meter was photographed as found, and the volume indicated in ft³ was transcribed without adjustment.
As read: 33803.98 ft³
